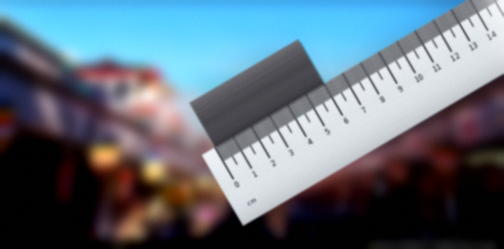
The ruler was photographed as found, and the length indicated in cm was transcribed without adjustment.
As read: 6 cm
